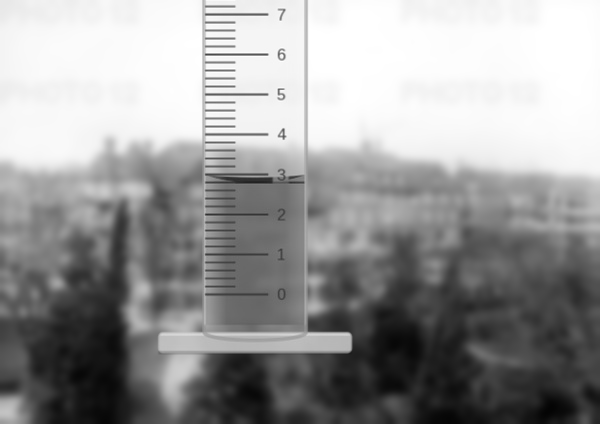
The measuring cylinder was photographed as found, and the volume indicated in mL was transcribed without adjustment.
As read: 2.8 mL
